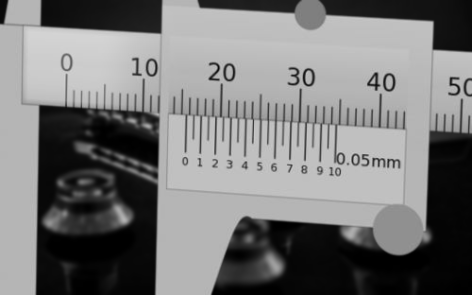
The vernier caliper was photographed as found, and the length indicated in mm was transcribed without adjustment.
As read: 15.6 mm
